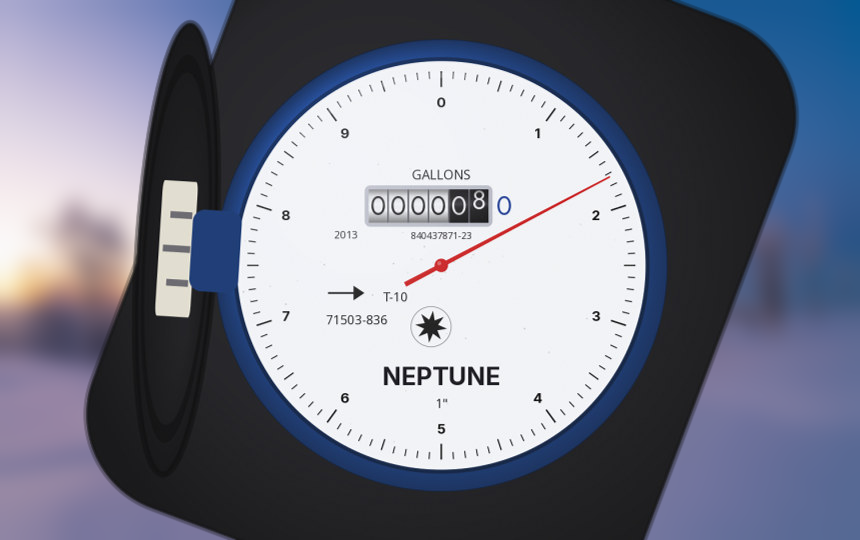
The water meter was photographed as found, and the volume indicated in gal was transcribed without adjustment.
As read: 81.7 gal
